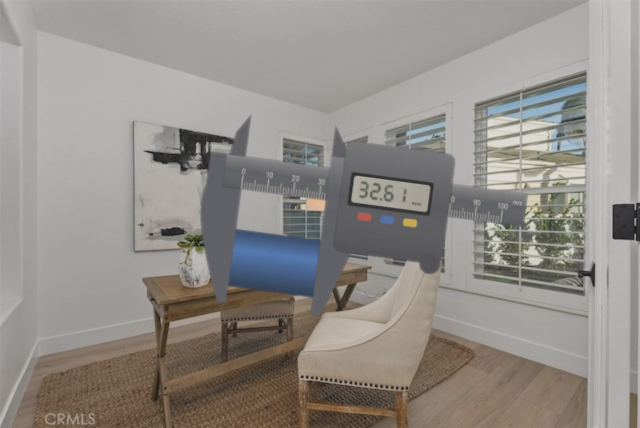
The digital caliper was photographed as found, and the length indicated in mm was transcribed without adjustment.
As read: 32.61 mm
